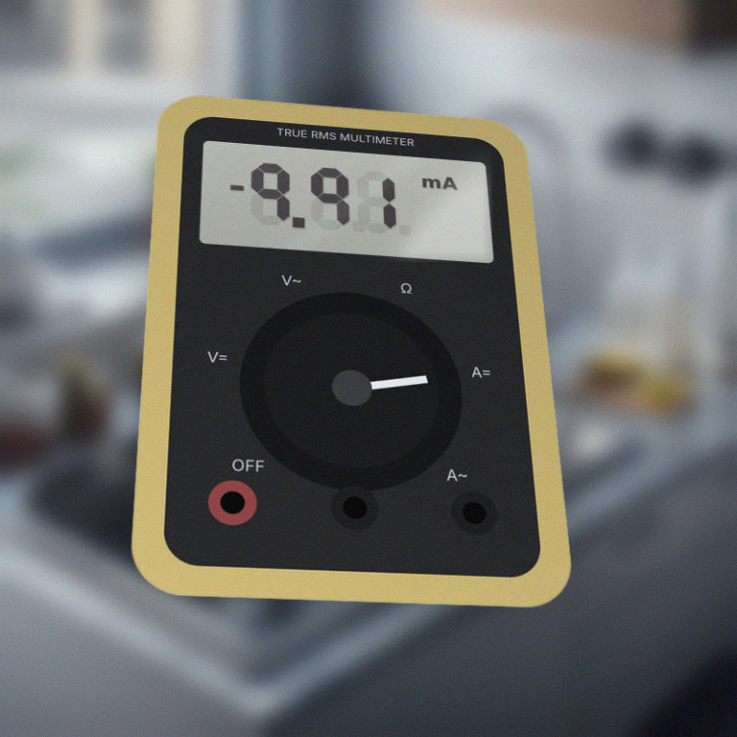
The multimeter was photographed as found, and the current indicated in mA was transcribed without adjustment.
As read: -9.91 mA
